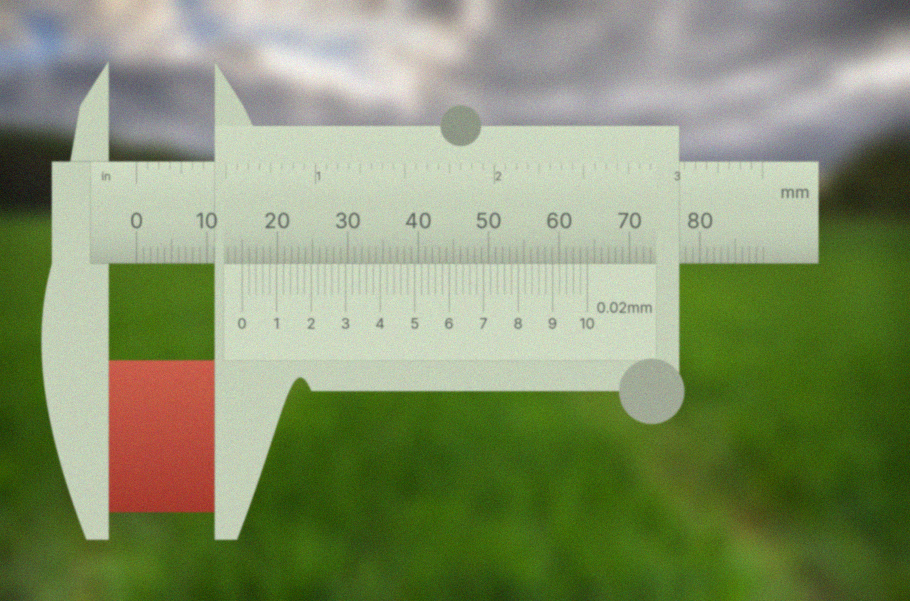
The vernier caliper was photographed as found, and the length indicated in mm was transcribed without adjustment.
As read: 15.0 mm
